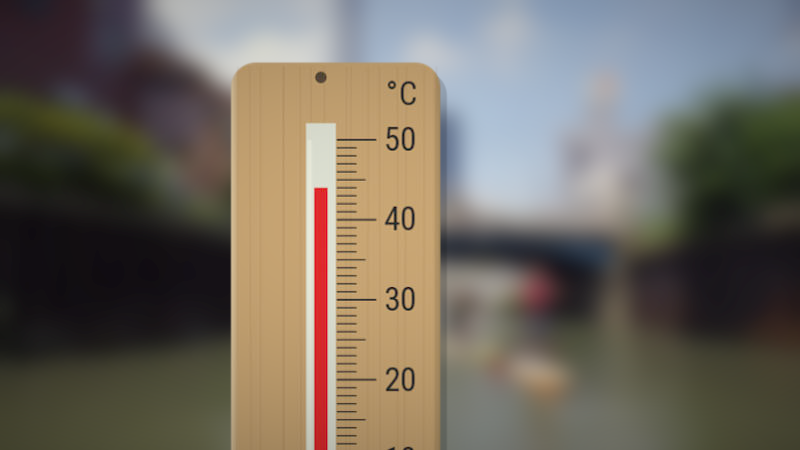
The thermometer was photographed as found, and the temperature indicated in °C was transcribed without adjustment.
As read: 44 °C
